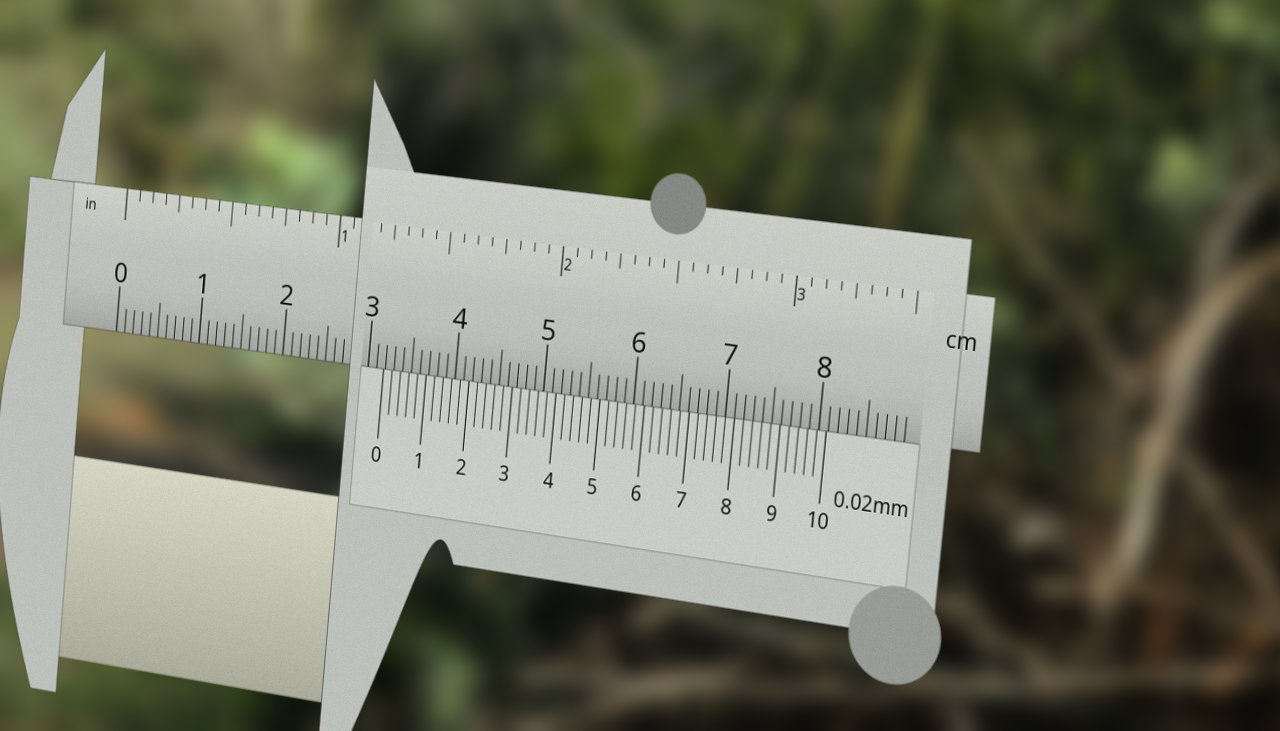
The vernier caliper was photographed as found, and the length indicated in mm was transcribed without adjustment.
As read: 31.8 mm
